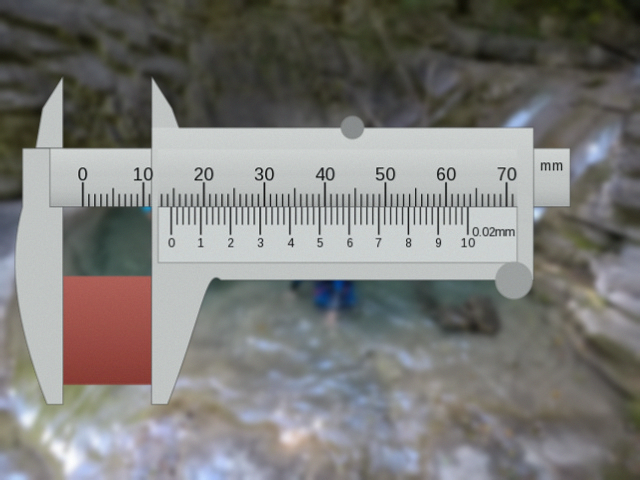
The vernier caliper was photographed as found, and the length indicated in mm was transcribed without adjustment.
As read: 14.6 mm
